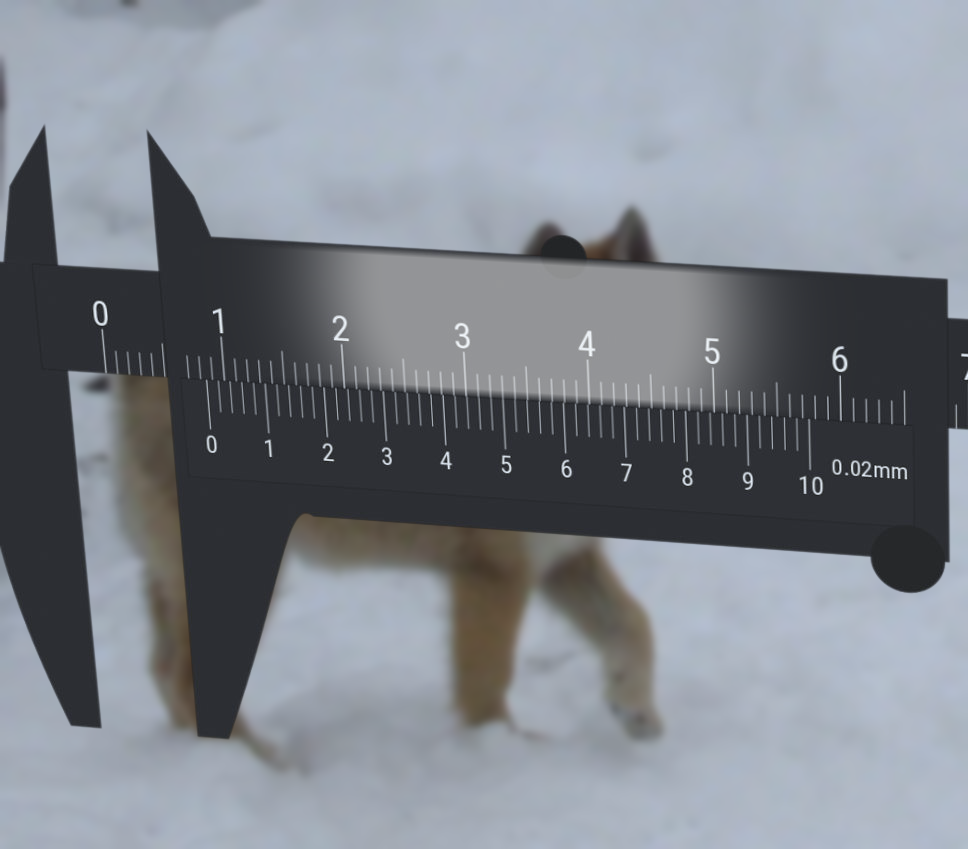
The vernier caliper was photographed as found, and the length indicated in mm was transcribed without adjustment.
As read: 8.5 mm
